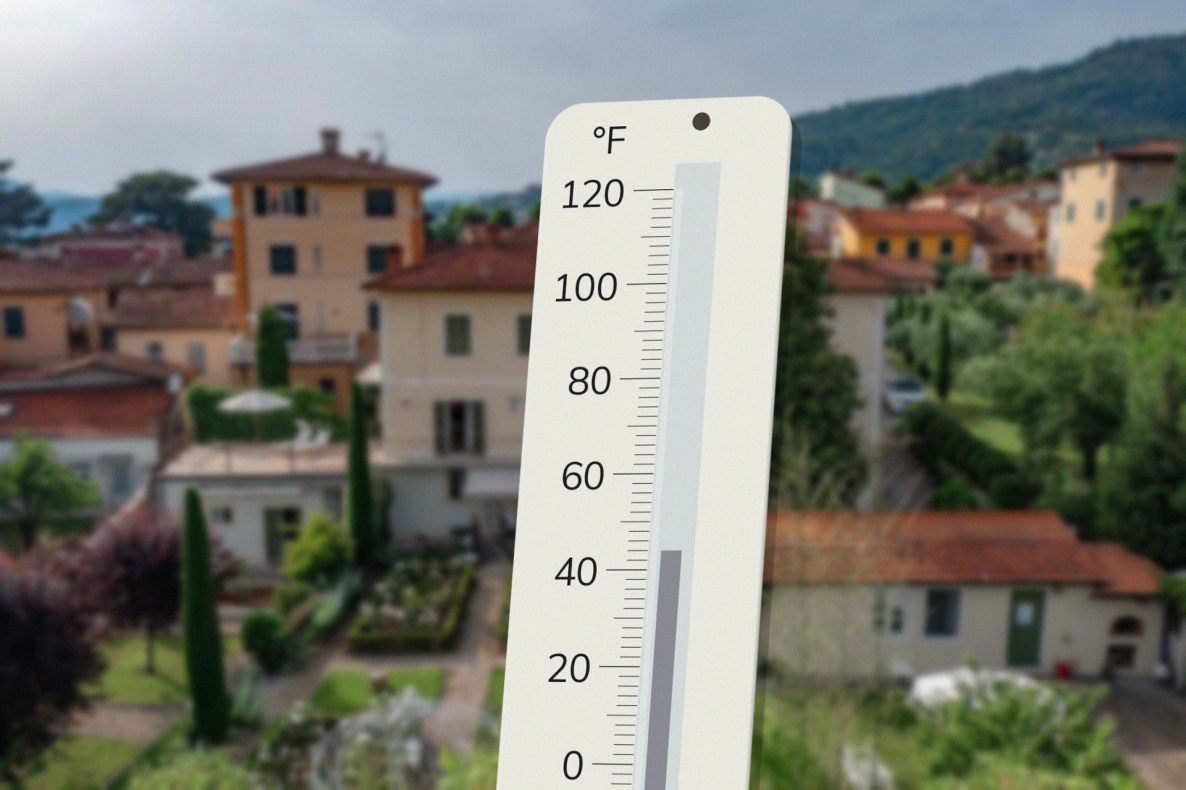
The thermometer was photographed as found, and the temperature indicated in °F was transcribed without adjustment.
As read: 44 °F
